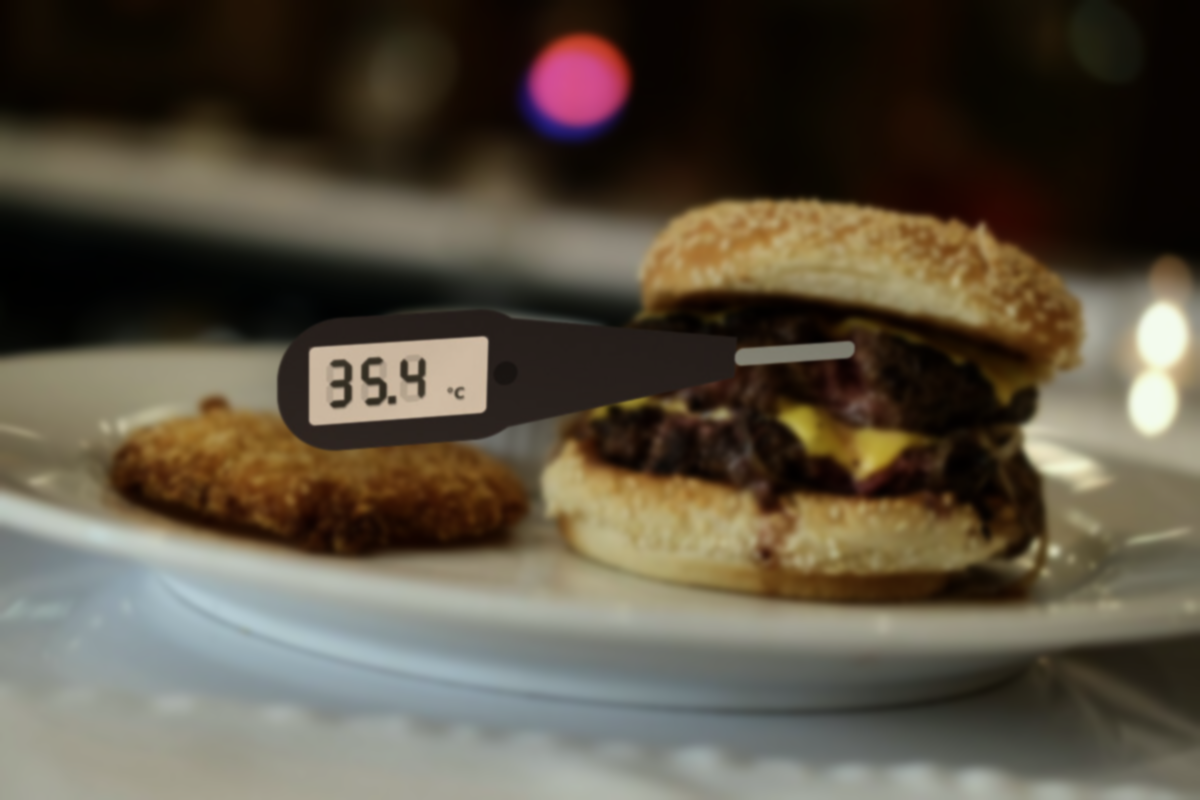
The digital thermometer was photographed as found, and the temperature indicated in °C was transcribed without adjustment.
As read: 35.4 °C
